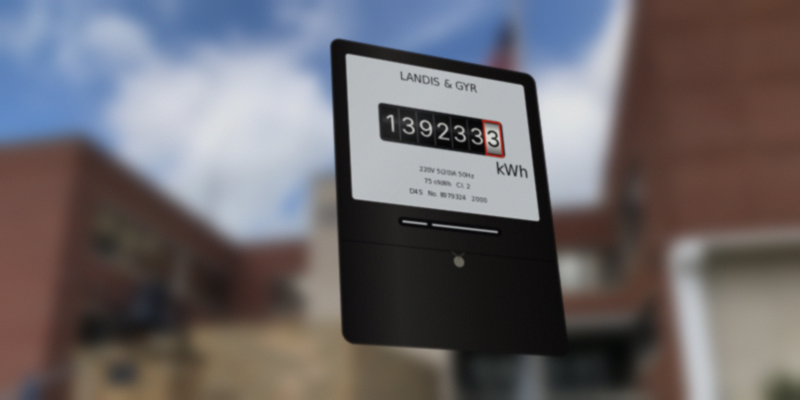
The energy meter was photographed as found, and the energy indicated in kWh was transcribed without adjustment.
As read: 139233.3 kWh
